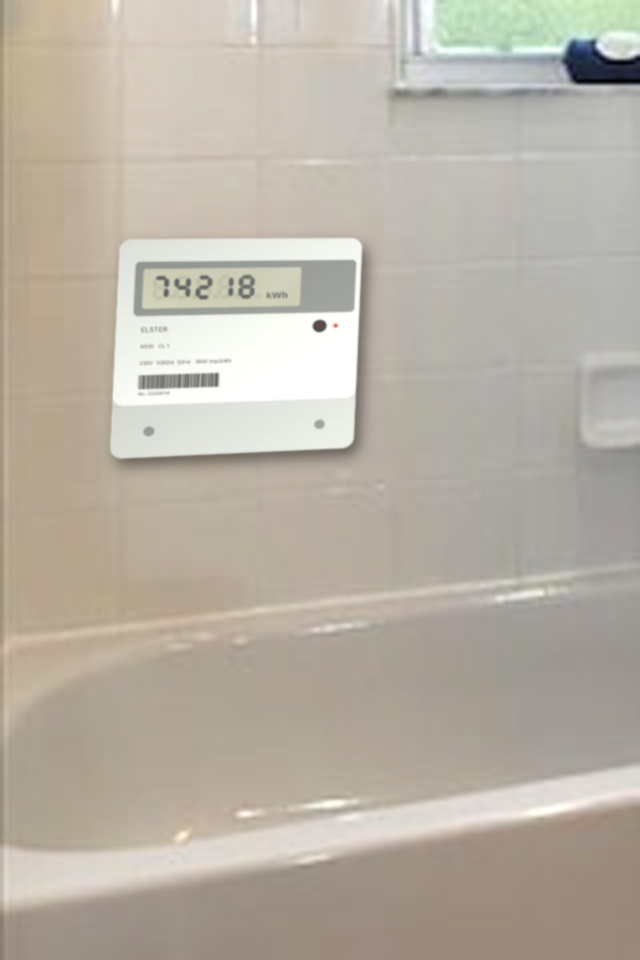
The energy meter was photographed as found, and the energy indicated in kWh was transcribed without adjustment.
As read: 74218 kWh
